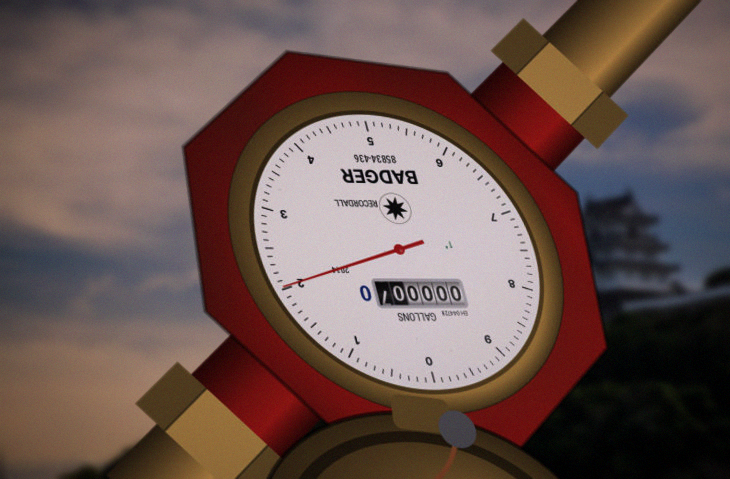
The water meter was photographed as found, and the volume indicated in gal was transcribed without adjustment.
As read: 72.0 gal
